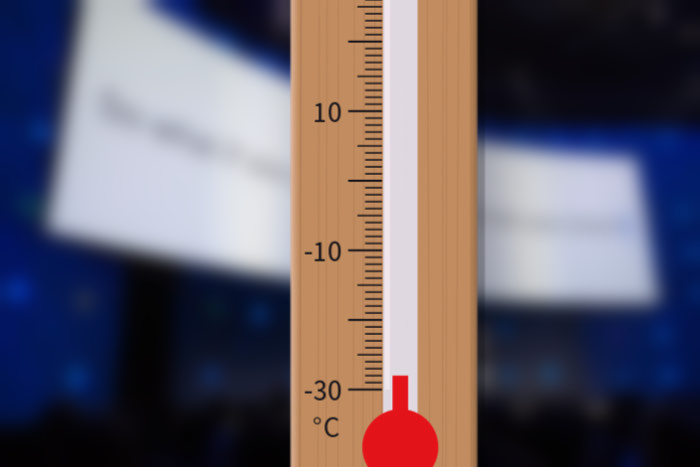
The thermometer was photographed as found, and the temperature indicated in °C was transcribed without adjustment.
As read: -28 °C
